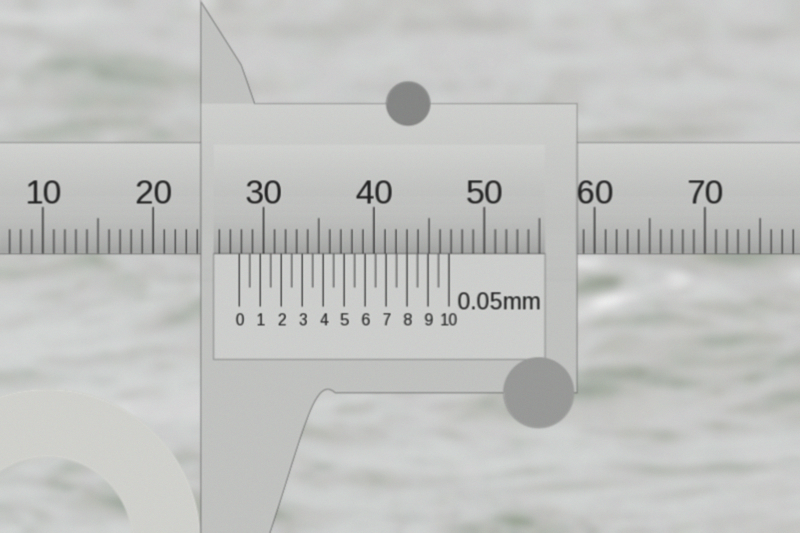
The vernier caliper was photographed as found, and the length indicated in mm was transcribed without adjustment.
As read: 27.8 mm
